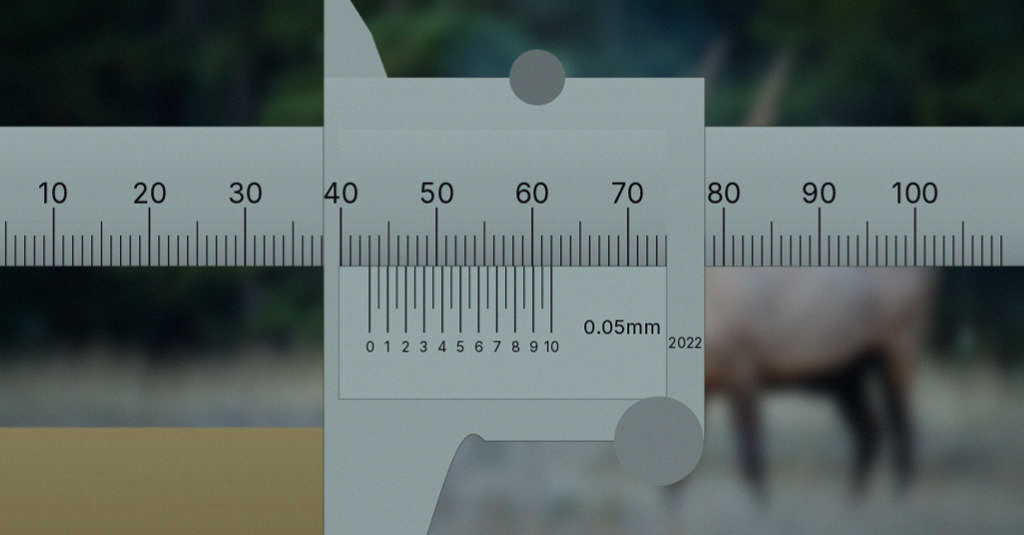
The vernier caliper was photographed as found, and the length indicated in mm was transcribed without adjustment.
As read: 43.0 mm
